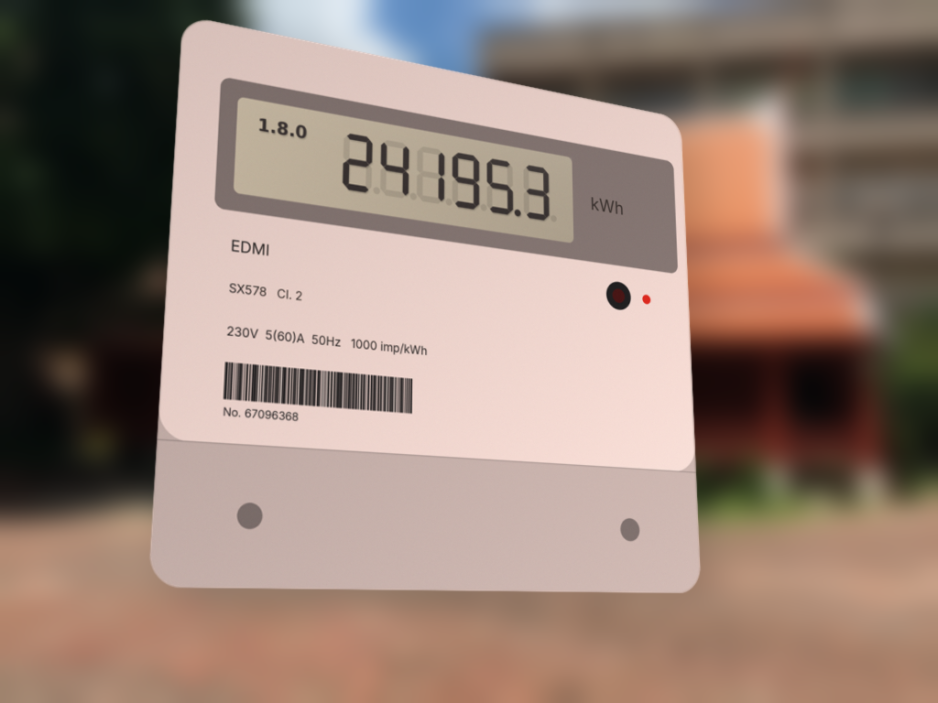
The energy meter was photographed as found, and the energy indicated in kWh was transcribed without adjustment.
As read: 24195.3 kWh
